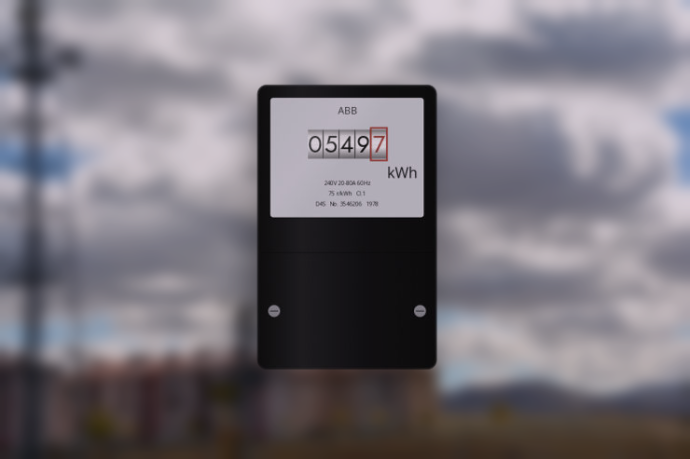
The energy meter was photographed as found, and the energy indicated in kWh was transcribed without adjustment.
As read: 549.7 kWh
